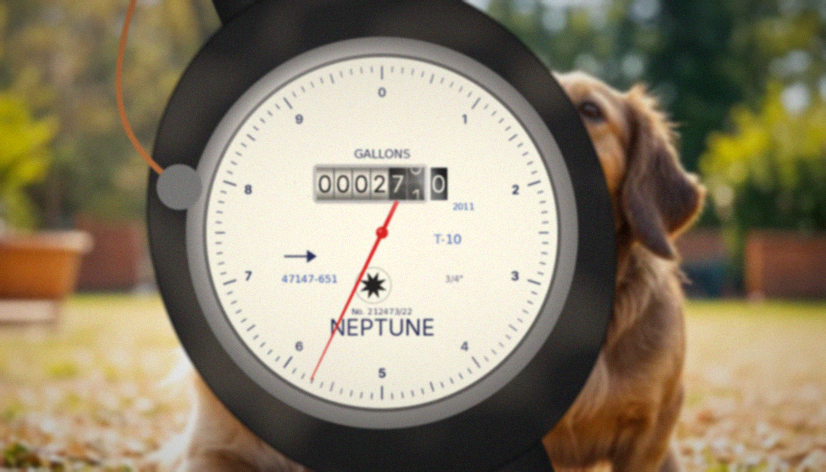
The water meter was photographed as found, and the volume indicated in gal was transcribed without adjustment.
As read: 2705.7 gal
